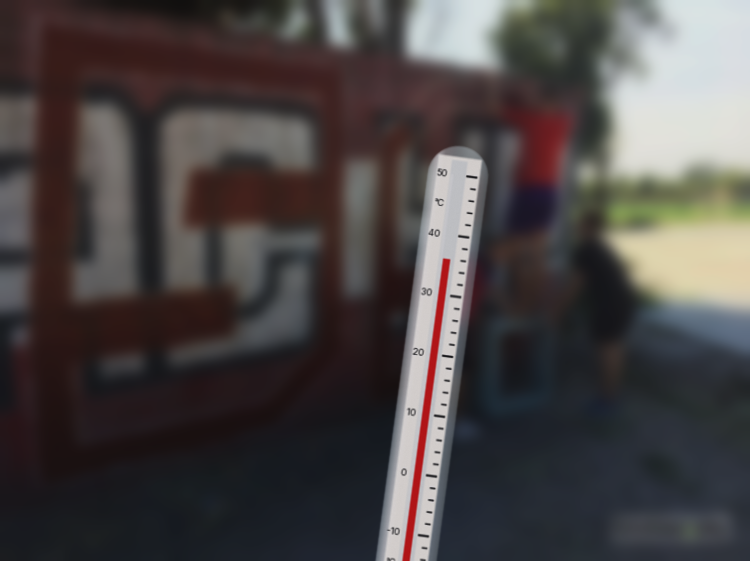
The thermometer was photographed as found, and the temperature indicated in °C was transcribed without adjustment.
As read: 36 °C
